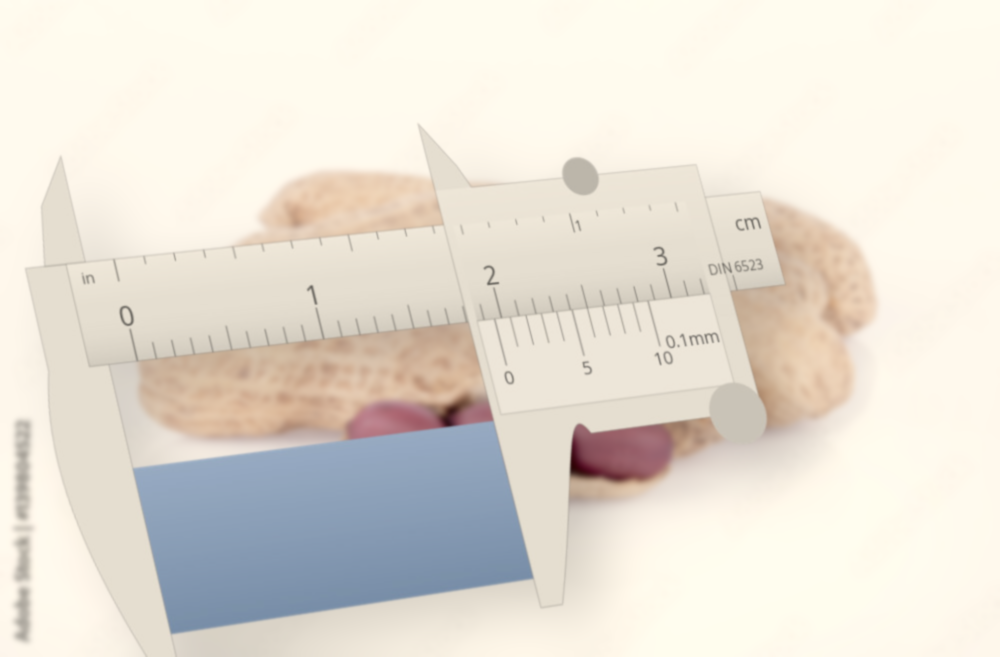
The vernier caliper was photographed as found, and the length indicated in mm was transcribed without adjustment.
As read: 19.6 mm
